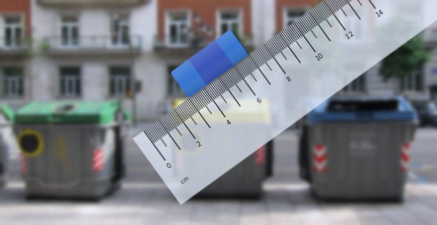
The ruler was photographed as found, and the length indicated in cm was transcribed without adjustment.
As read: 4 cm
